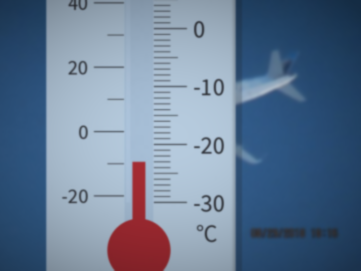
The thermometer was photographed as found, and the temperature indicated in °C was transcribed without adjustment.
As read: -23 °C
